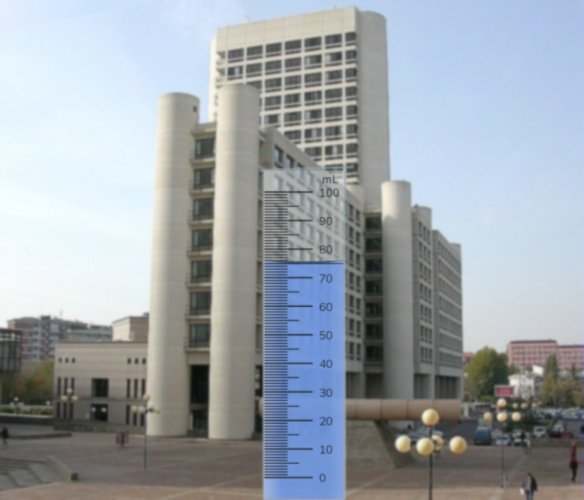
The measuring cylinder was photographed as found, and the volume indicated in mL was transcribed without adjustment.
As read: 75 mL
